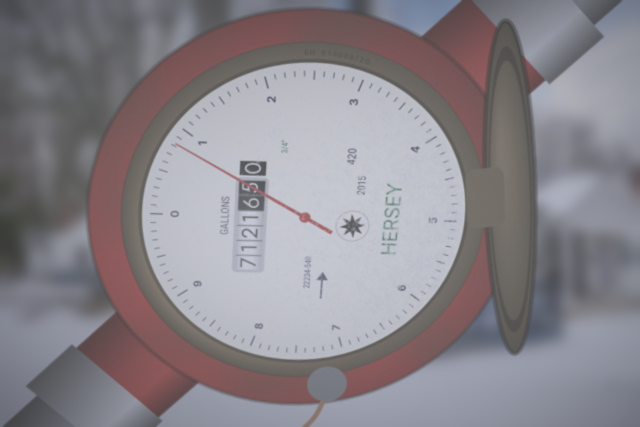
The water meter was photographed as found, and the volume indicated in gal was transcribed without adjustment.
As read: 7121650.8 gal
